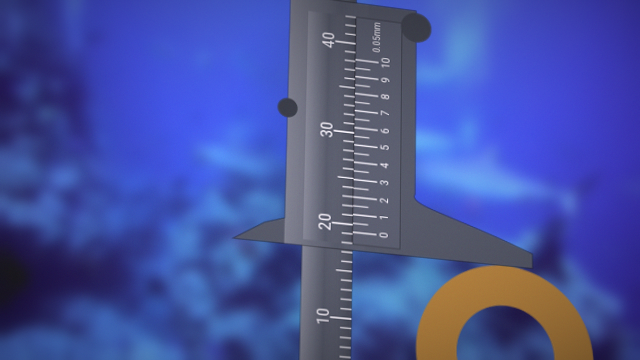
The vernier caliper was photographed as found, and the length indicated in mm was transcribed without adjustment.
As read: 19.2 mm
